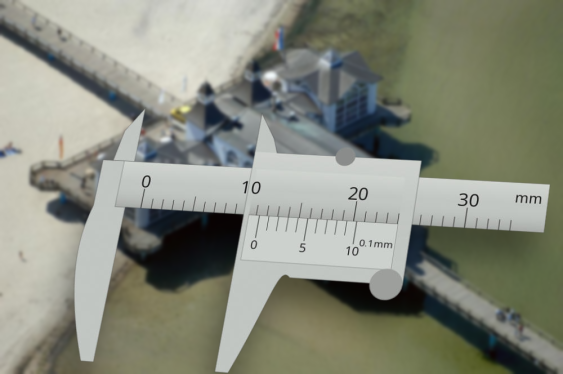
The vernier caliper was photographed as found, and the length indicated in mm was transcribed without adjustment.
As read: 11.3 mm
